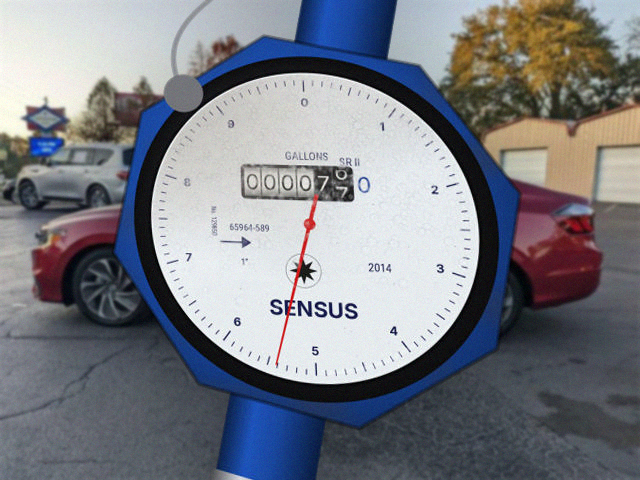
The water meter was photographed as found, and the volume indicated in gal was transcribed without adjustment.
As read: 765.4 gal
